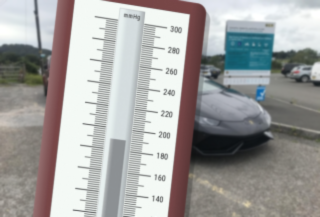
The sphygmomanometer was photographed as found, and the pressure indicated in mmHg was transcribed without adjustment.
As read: 190 mmHg
